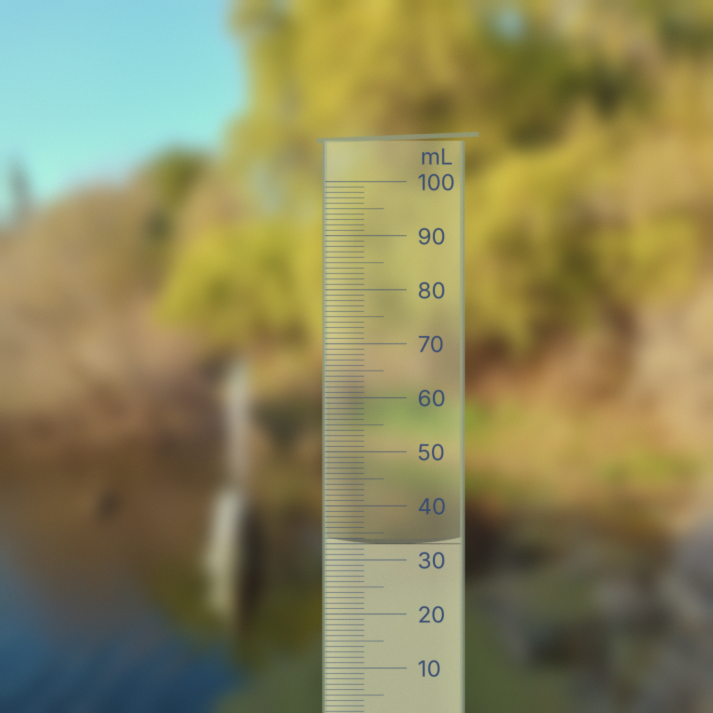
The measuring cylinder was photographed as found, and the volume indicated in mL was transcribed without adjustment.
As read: 33 mL
